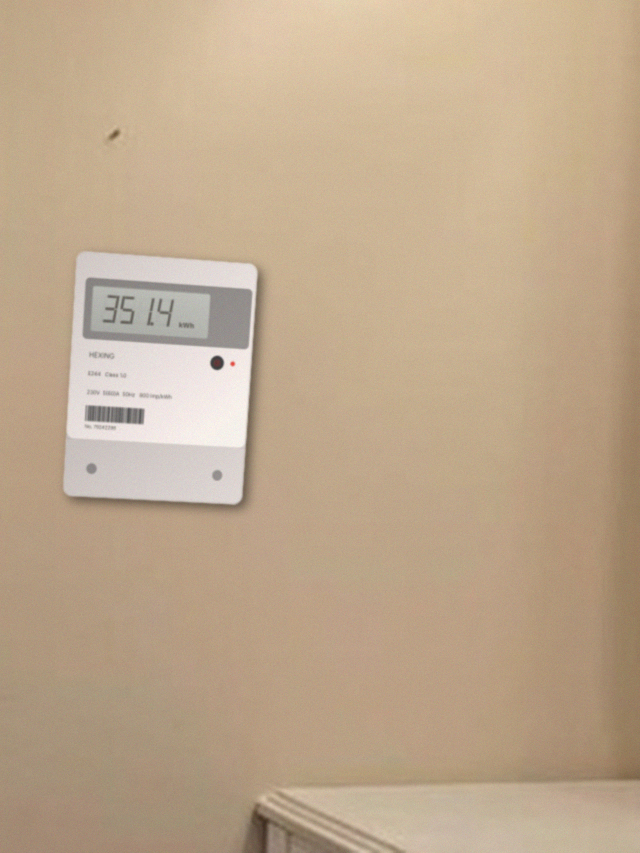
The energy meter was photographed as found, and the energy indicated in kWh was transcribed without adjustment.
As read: 351.4 kWh
